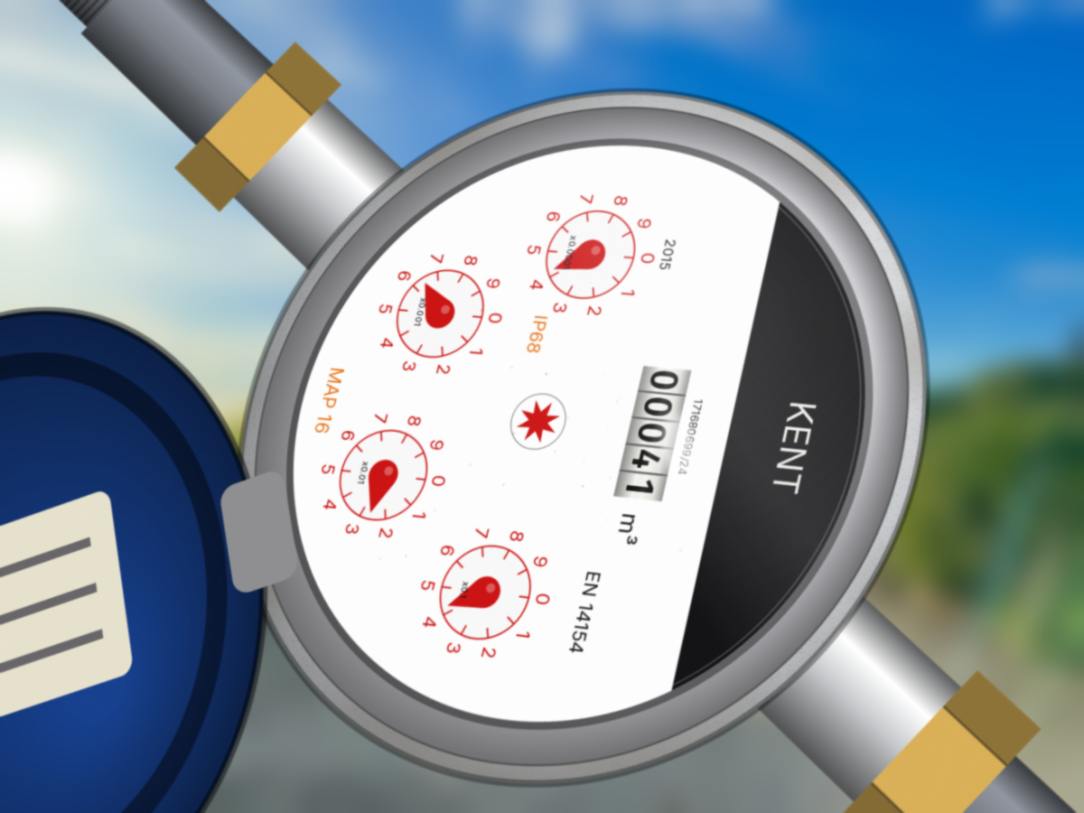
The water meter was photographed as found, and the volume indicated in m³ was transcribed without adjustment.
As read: 41.4264 m³
